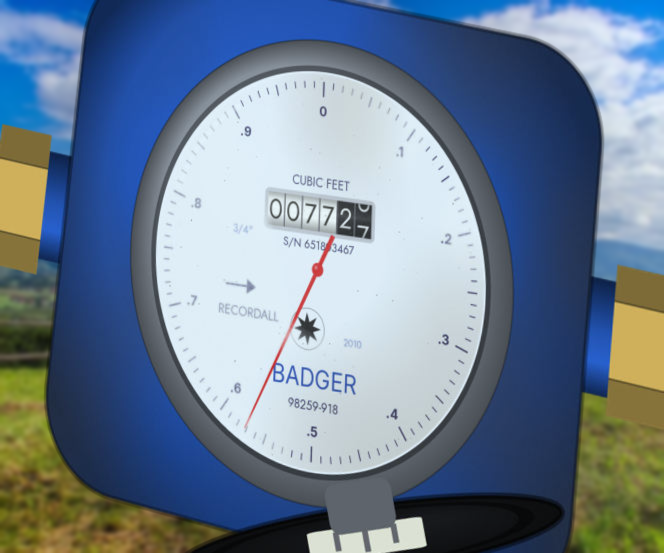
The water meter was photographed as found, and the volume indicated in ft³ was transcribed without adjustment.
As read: 7726.57 ft³
